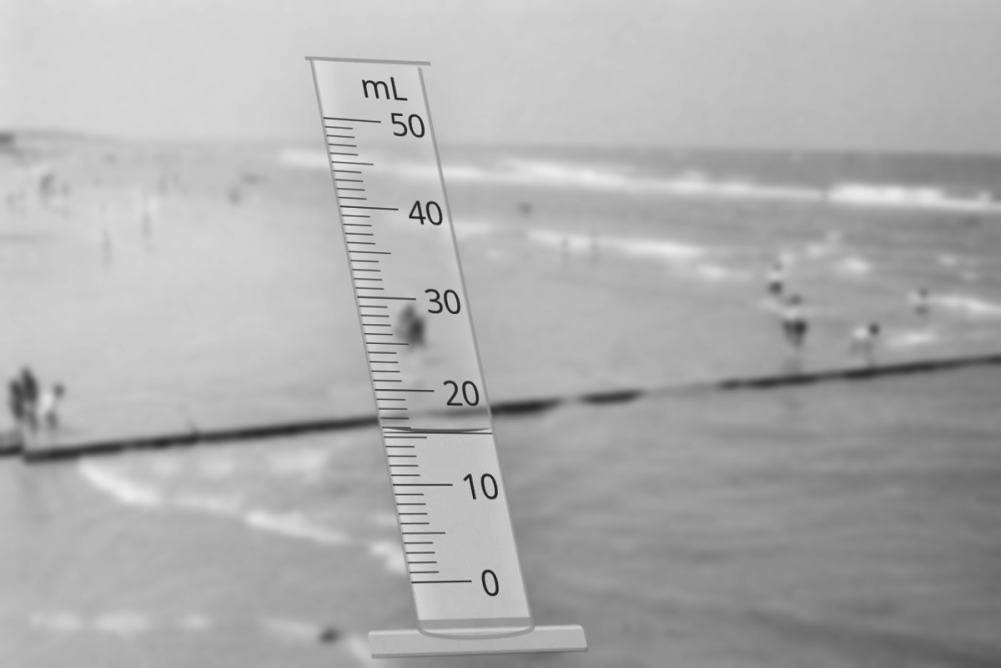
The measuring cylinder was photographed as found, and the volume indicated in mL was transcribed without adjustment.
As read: 15.5 mL
